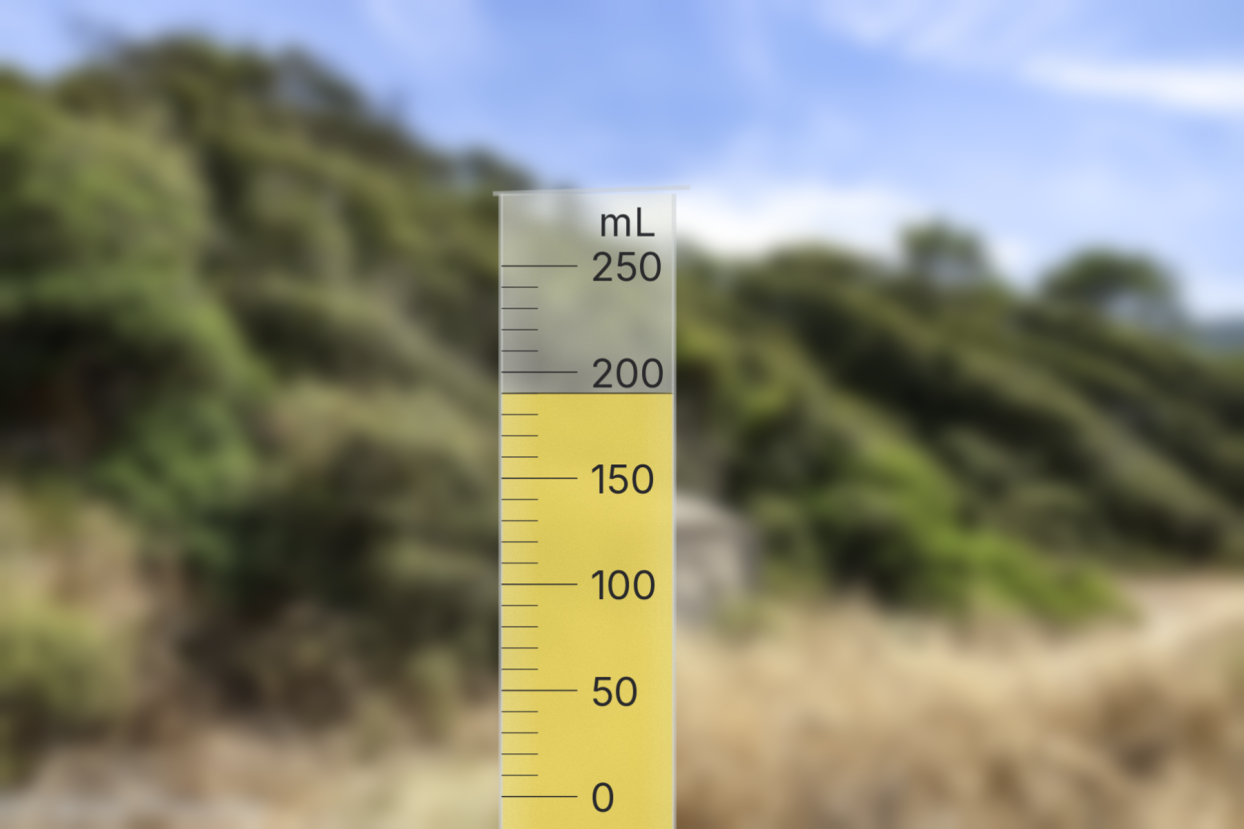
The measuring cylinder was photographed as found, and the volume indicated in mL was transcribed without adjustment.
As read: 190 mL
